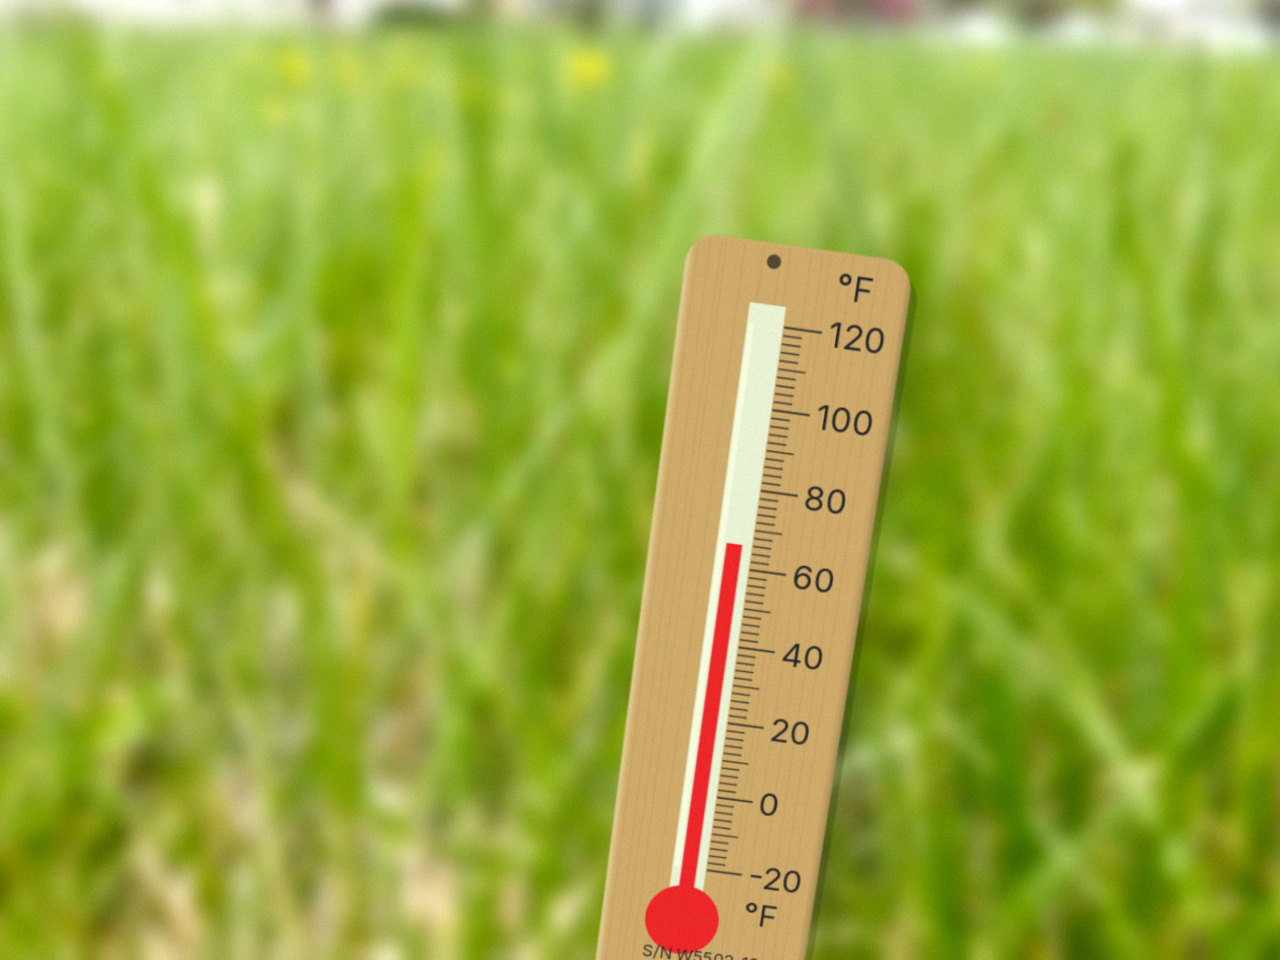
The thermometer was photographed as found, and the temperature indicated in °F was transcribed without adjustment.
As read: 66 °F
